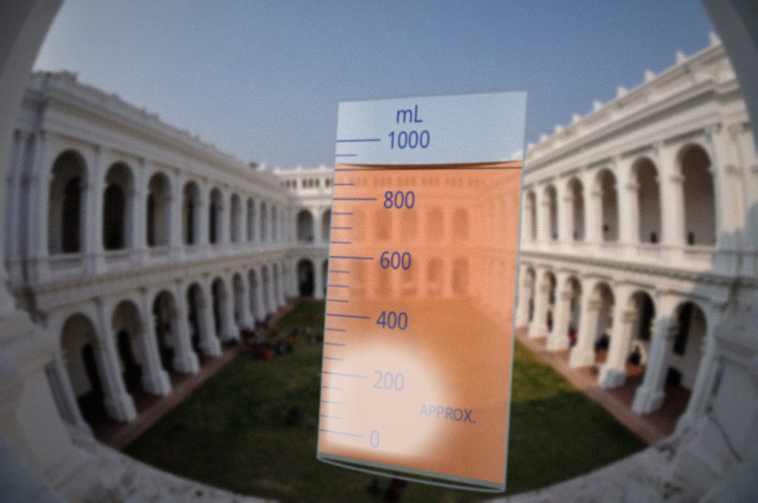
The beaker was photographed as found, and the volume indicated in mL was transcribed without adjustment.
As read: 900 mL
